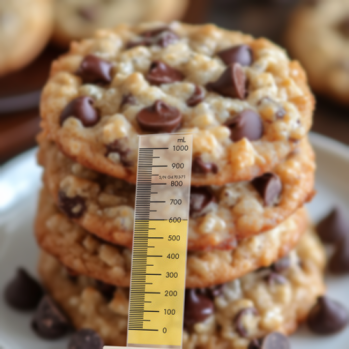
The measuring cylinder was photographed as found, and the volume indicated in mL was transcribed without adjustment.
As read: 600 mL
